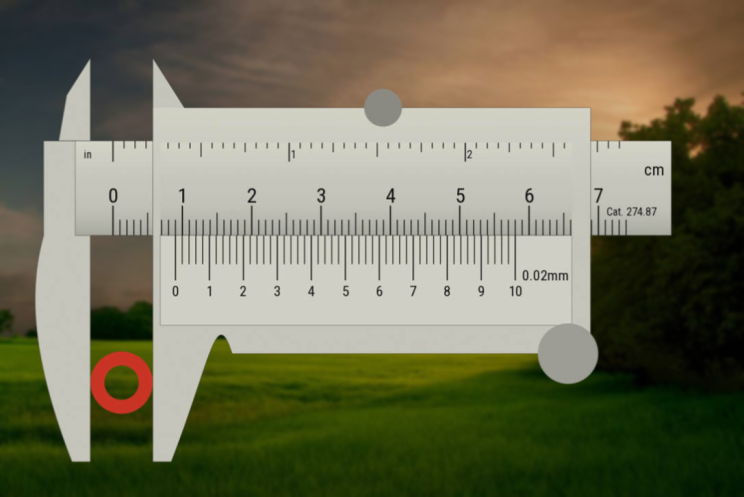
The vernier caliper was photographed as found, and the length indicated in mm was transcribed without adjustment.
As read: 9.0 mm
